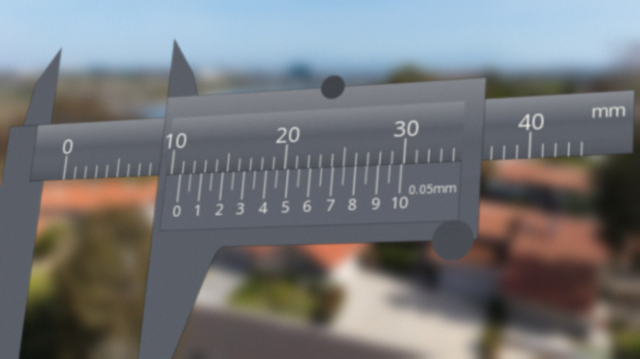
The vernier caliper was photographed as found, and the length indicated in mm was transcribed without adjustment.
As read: 10.8 mm
